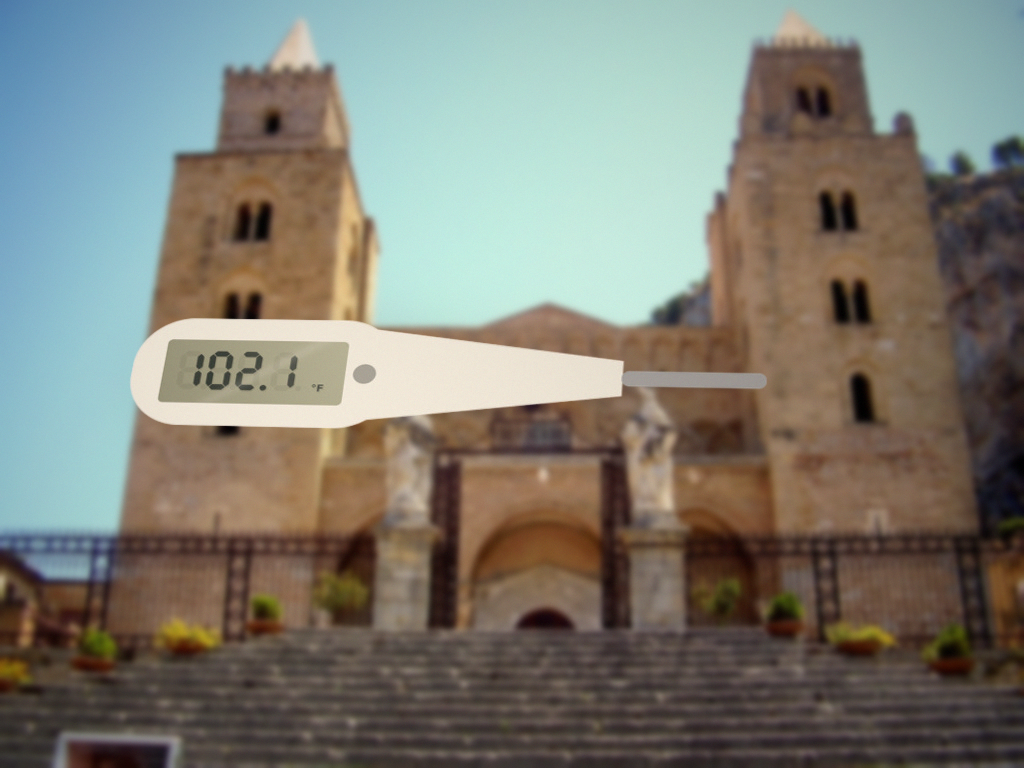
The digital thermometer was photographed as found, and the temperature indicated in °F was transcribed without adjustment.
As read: 102.1 °F
